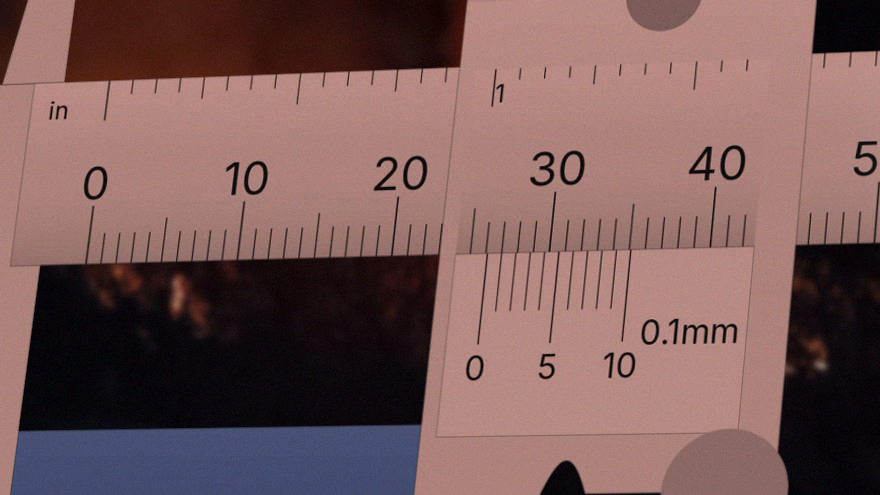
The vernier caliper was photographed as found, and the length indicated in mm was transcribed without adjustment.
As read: 26.1 mm
